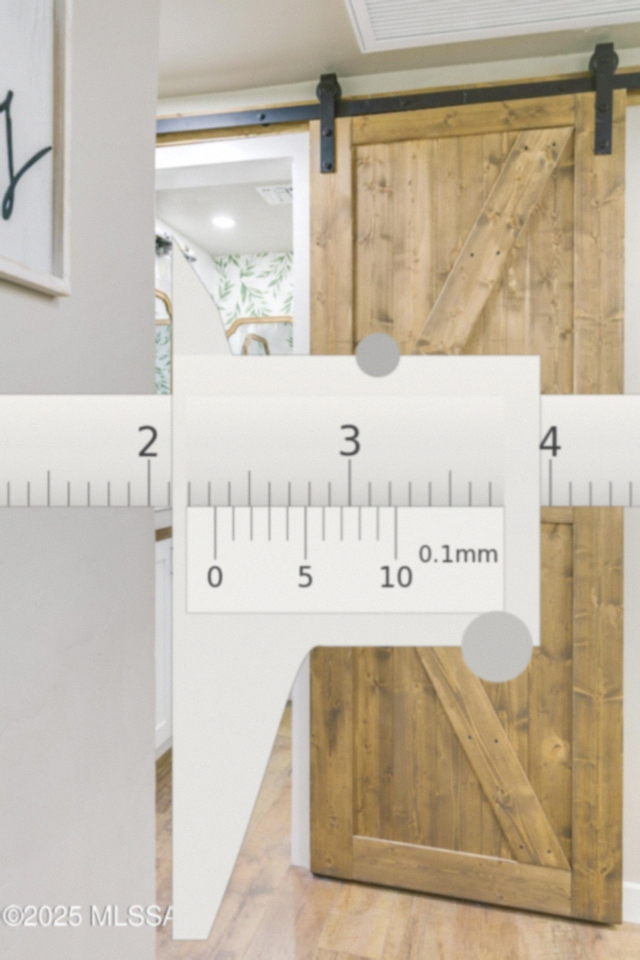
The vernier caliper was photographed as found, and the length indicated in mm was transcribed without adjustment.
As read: 23.3 mm
